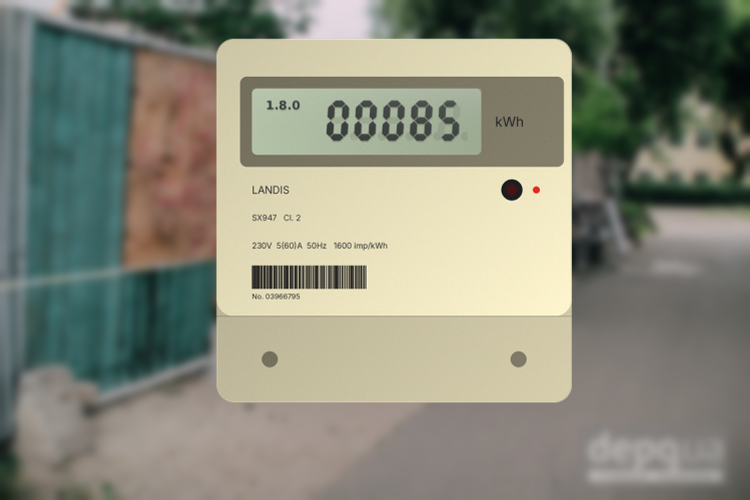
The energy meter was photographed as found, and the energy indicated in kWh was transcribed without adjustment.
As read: 85 kWh
